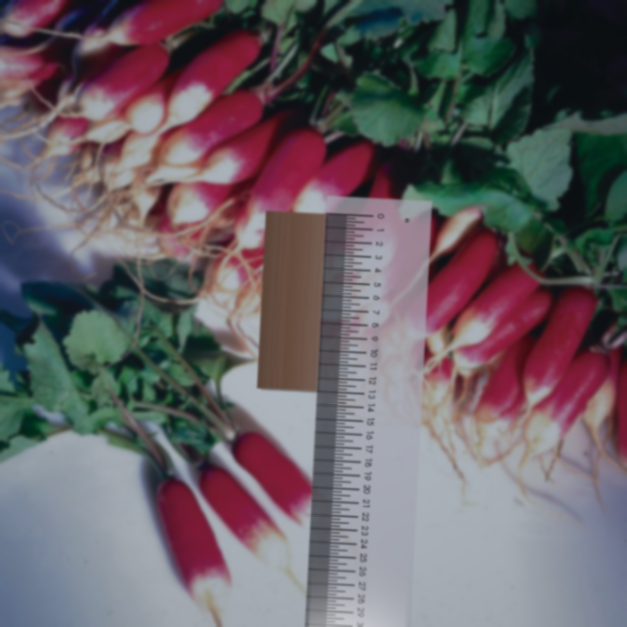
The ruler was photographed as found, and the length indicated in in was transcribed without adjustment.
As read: 13 in
